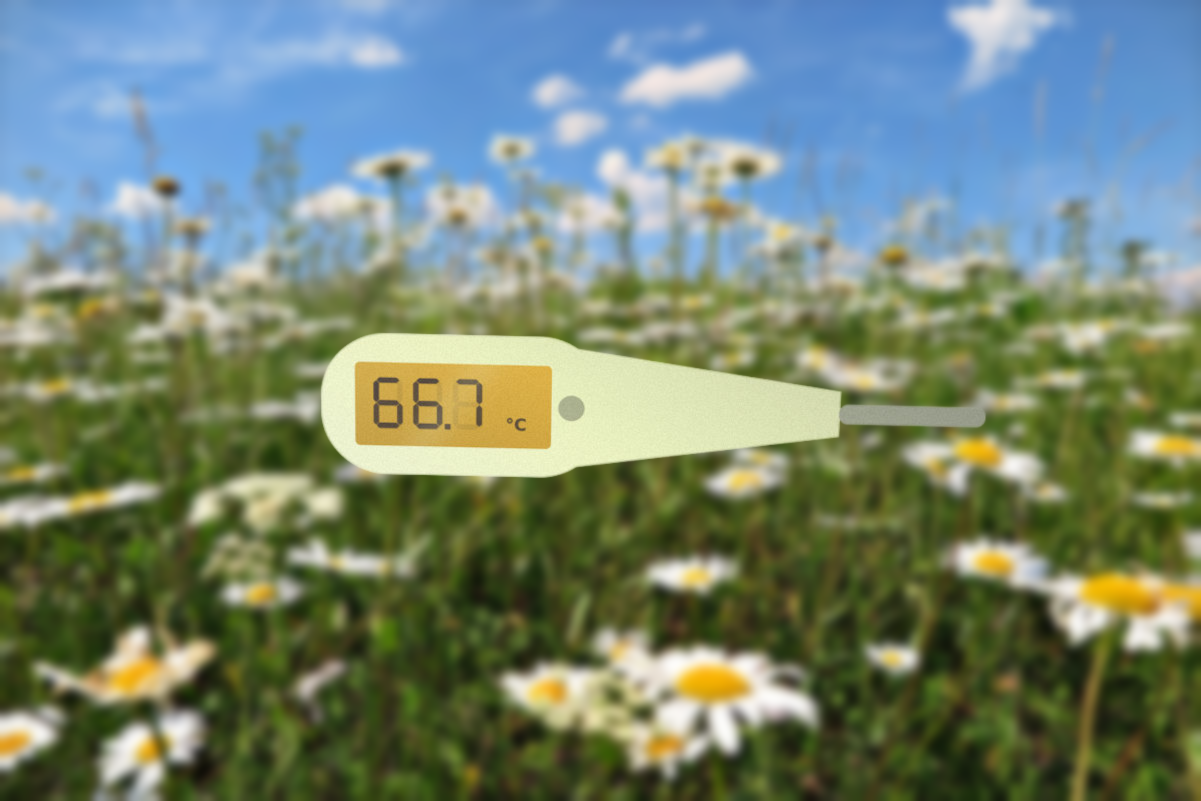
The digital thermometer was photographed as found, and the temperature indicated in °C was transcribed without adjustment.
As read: 66.7 °C
